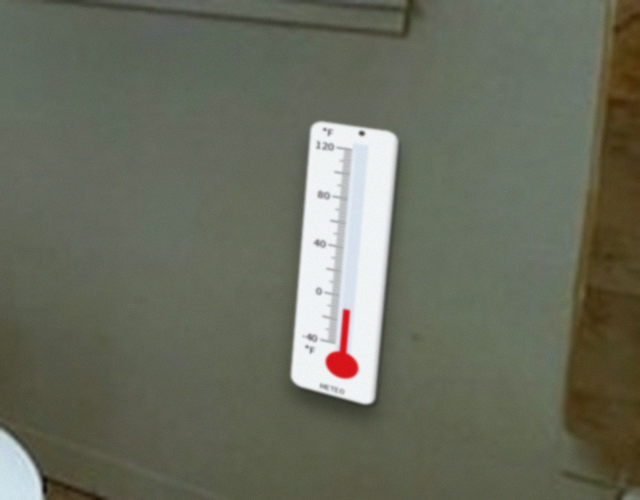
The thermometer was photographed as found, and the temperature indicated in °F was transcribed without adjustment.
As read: -10 °F
